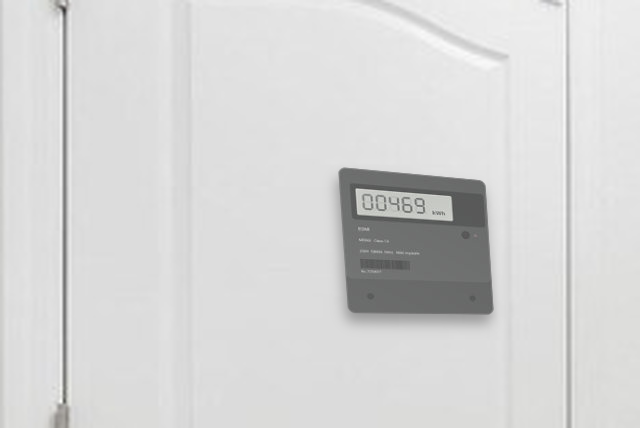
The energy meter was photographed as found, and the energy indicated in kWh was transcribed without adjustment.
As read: 469 kWh
